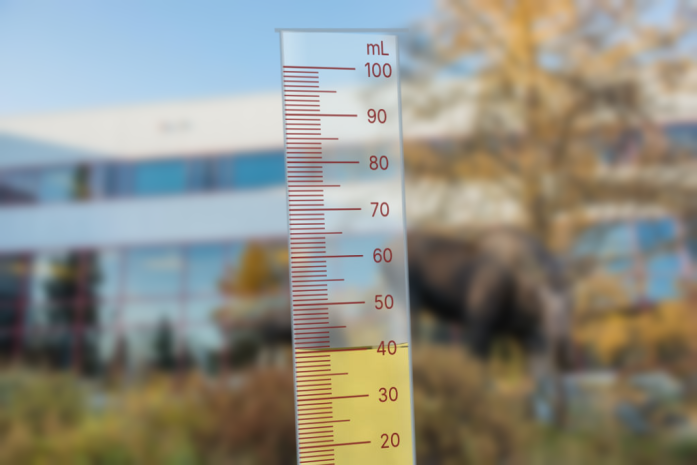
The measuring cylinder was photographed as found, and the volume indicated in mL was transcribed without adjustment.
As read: 40 mL
